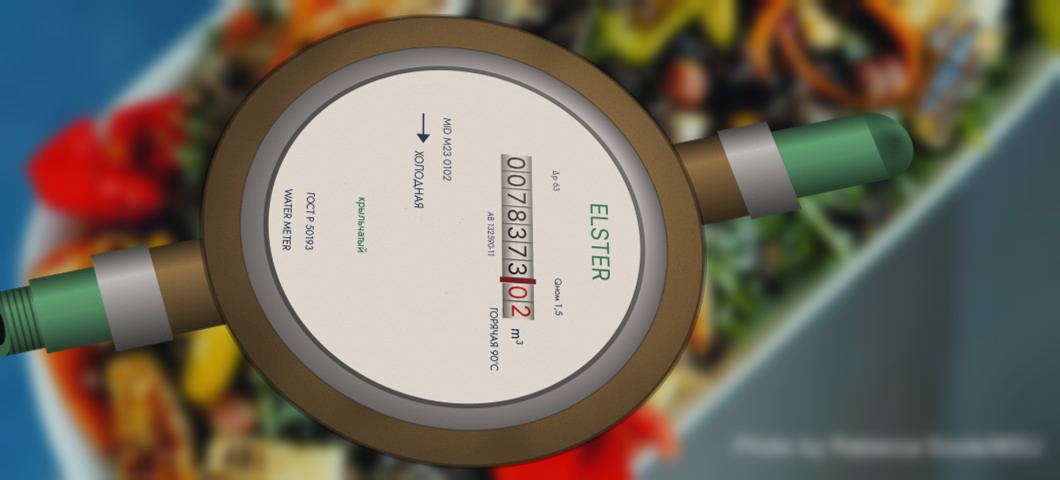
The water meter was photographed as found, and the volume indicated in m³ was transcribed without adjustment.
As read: 78373.02 m³
